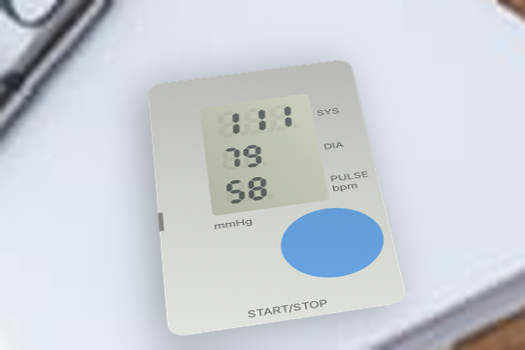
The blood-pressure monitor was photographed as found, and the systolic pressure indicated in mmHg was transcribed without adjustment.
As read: 111 mmHg
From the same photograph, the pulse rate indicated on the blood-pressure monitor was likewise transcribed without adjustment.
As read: 58 bpm
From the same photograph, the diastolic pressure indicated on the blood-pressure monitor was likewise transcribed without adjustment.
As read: 79 mmHg
